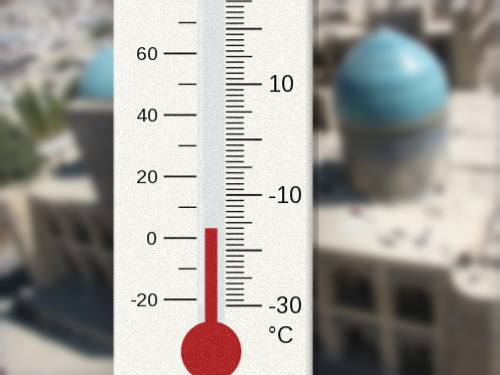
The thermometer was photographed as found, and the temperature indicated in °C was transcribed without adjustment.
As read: -16 °C
